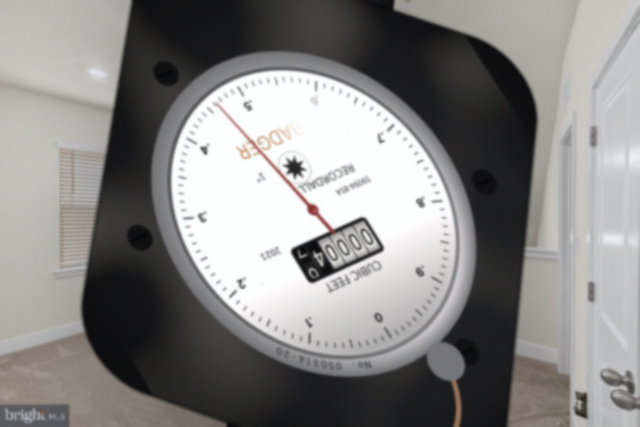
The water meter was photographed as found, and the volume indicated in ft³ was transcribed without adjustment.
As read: 46.46 ft³
